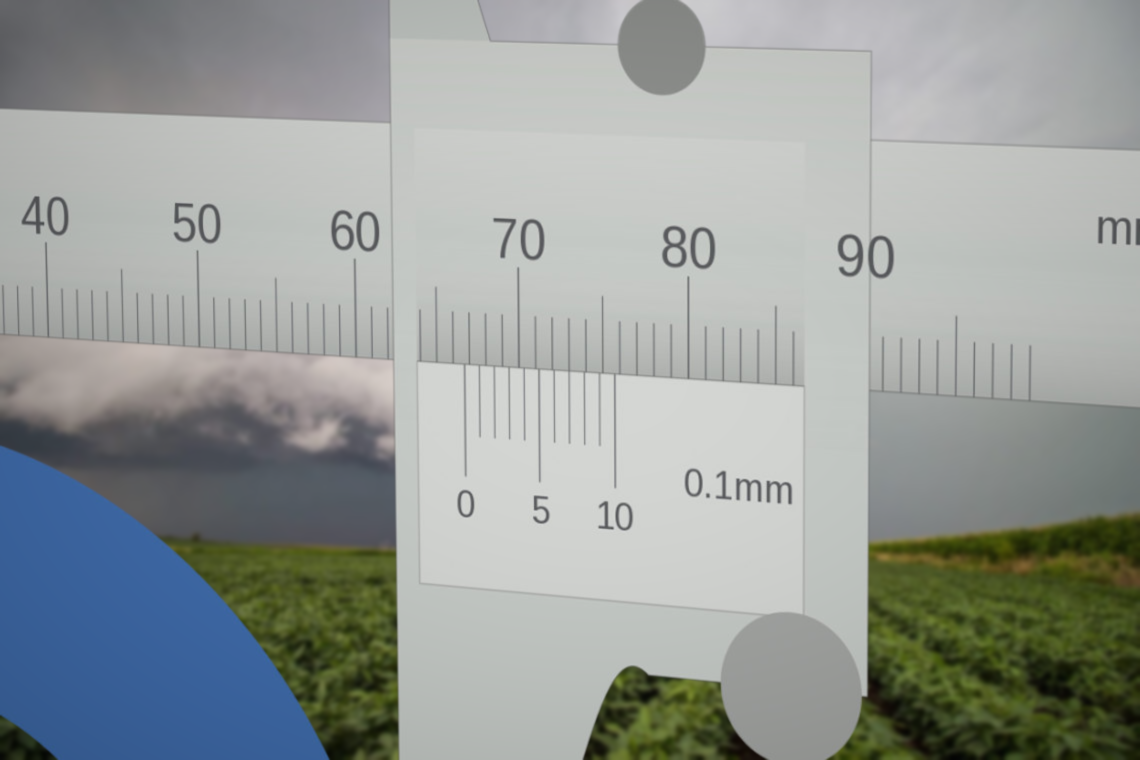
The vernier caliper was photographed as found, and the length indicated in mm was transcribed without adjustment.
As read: 66.7 mm
